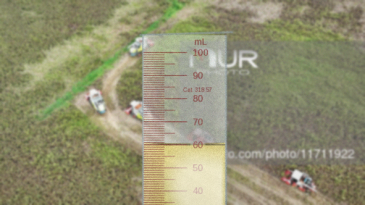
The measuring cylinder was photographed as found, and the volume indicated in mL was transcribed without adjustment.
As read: 60 mL
